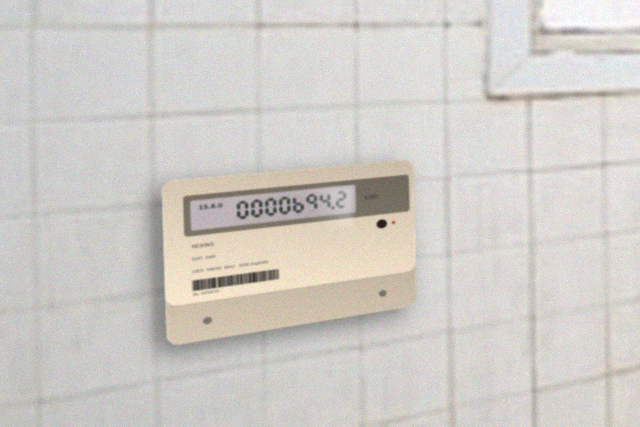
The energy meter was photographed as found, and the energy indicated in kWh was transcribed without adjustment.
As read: 694.2 kWh
